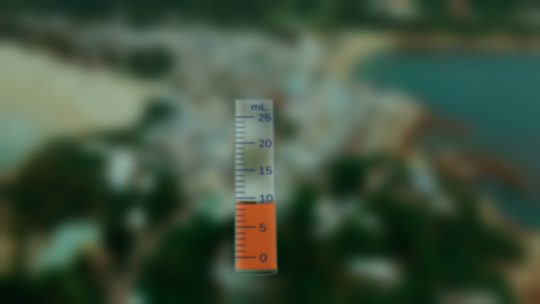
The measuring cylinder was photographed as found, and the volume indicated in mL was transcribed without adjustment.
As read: 9 mL
